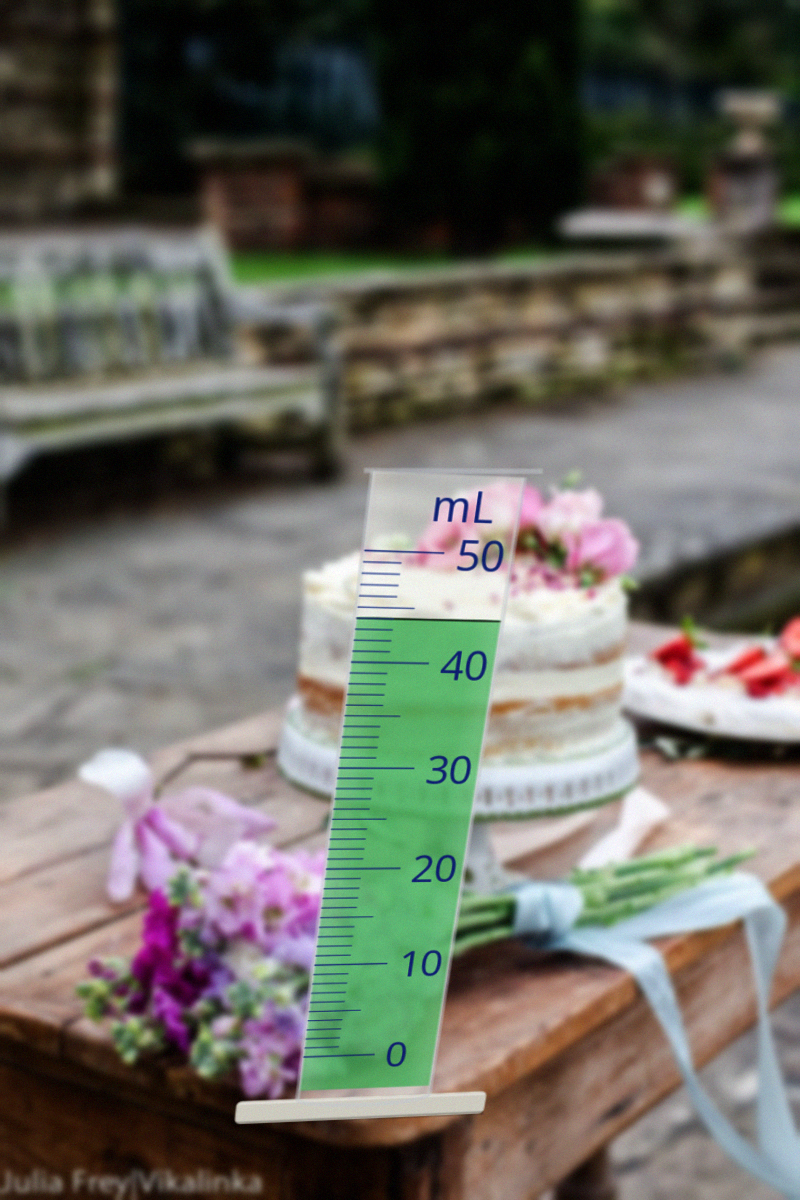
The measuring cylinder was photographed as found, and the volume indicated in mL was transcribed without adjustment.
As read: 44 mL
